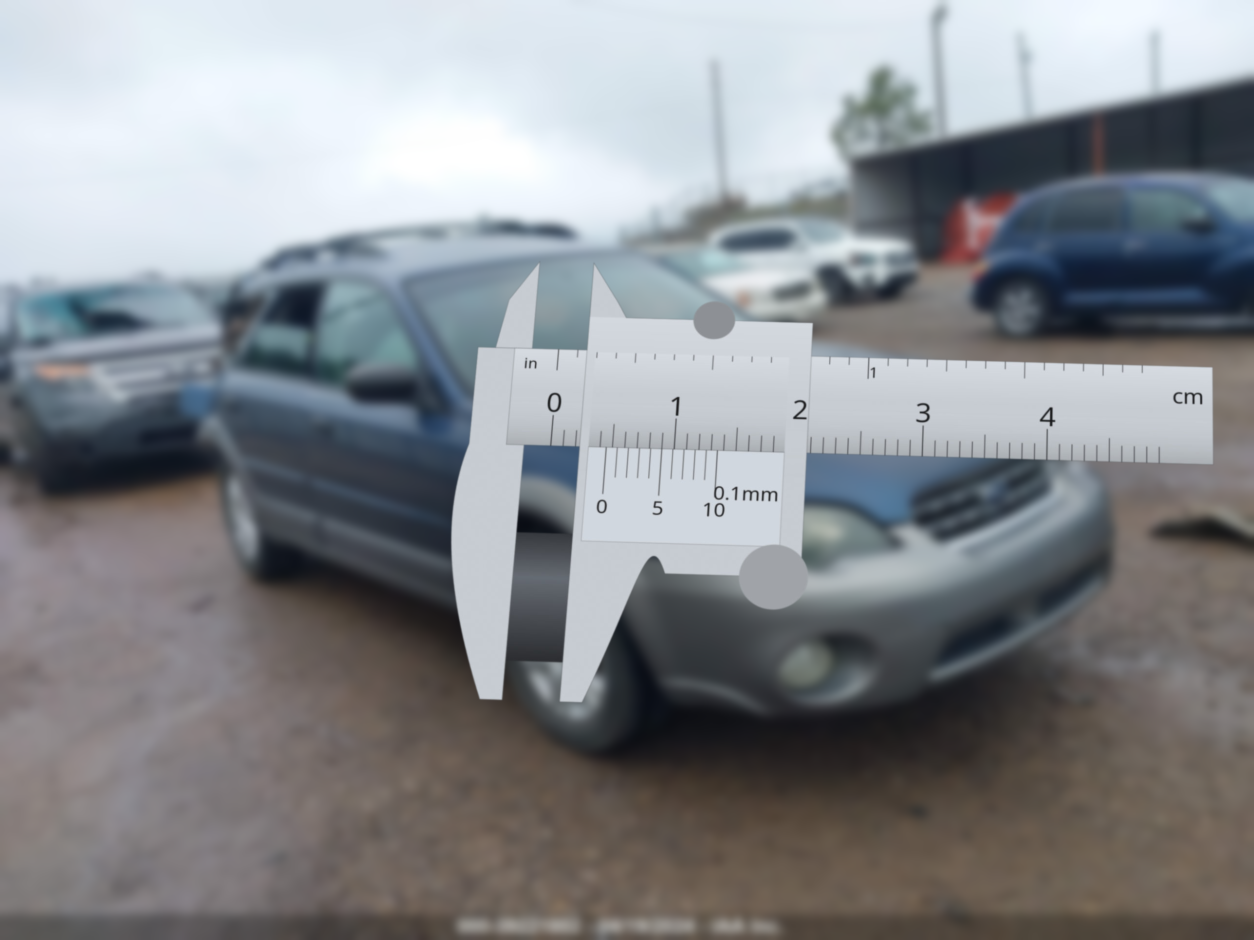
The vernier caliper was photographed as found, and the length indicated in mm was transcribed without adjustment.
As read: 4.5 mm
